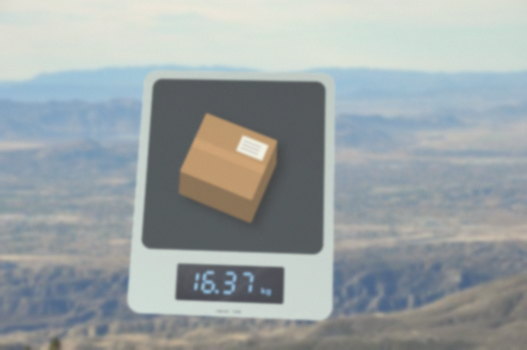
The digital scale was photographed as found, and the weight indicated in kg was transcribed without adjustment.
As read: 16.37 kg
